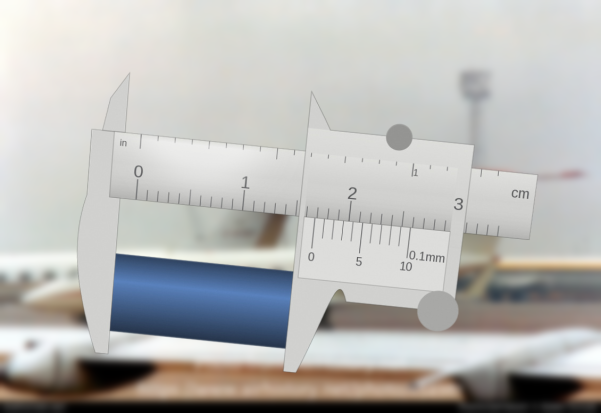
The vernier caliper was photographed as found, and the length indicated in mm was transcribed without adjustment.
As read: 16.8 mm
